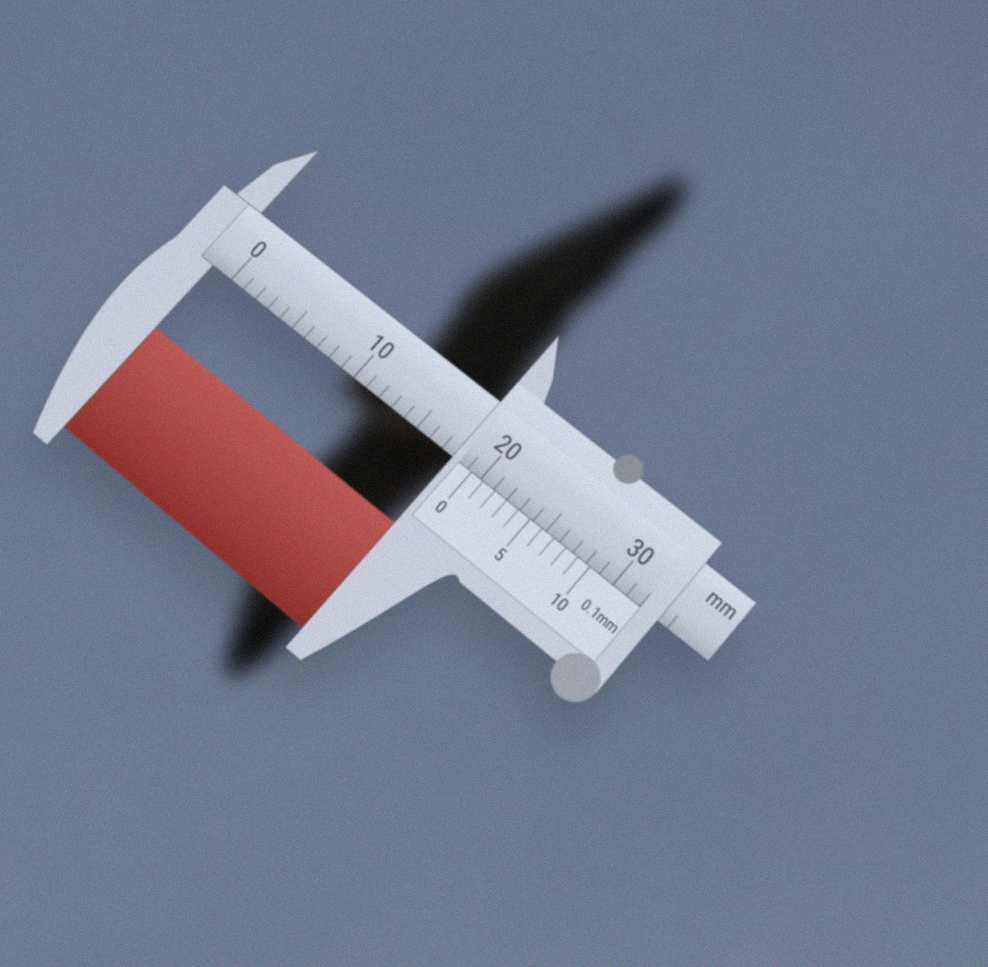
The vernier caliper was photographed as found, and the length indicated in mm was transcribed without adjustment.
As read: 19.3 mm
